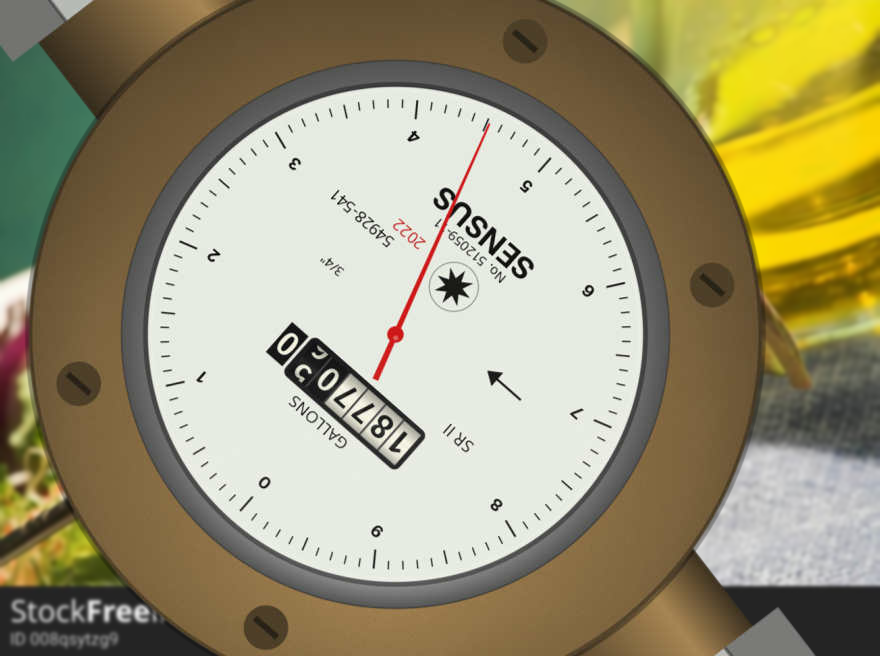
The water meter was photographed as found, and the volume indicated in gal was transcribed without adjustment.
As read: 1877054.5 gal
